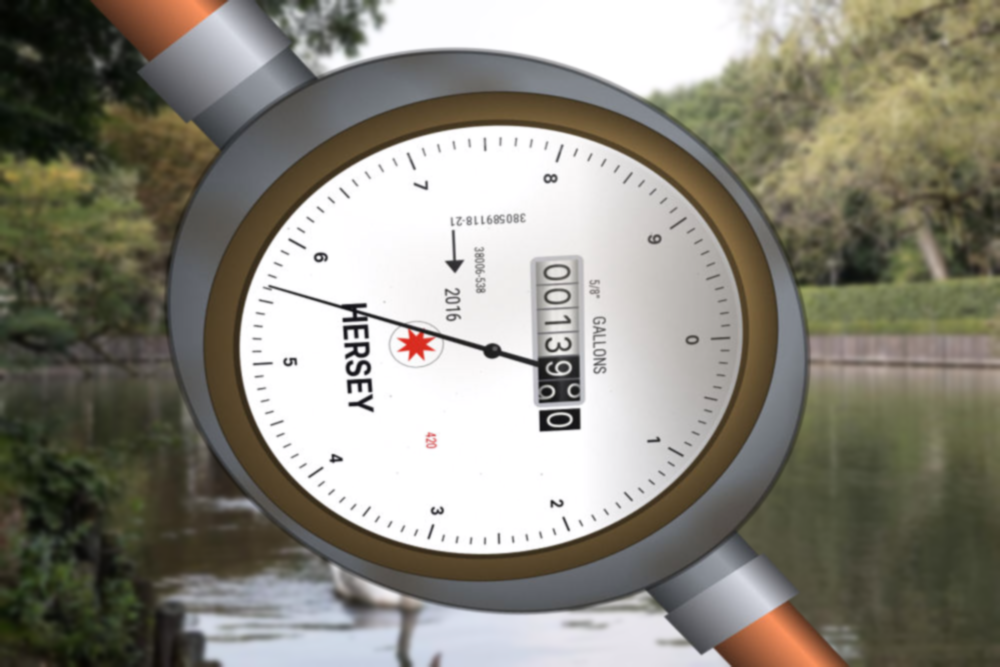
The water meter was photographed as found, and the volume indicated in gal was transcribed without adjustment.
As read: 13985.6 gal
